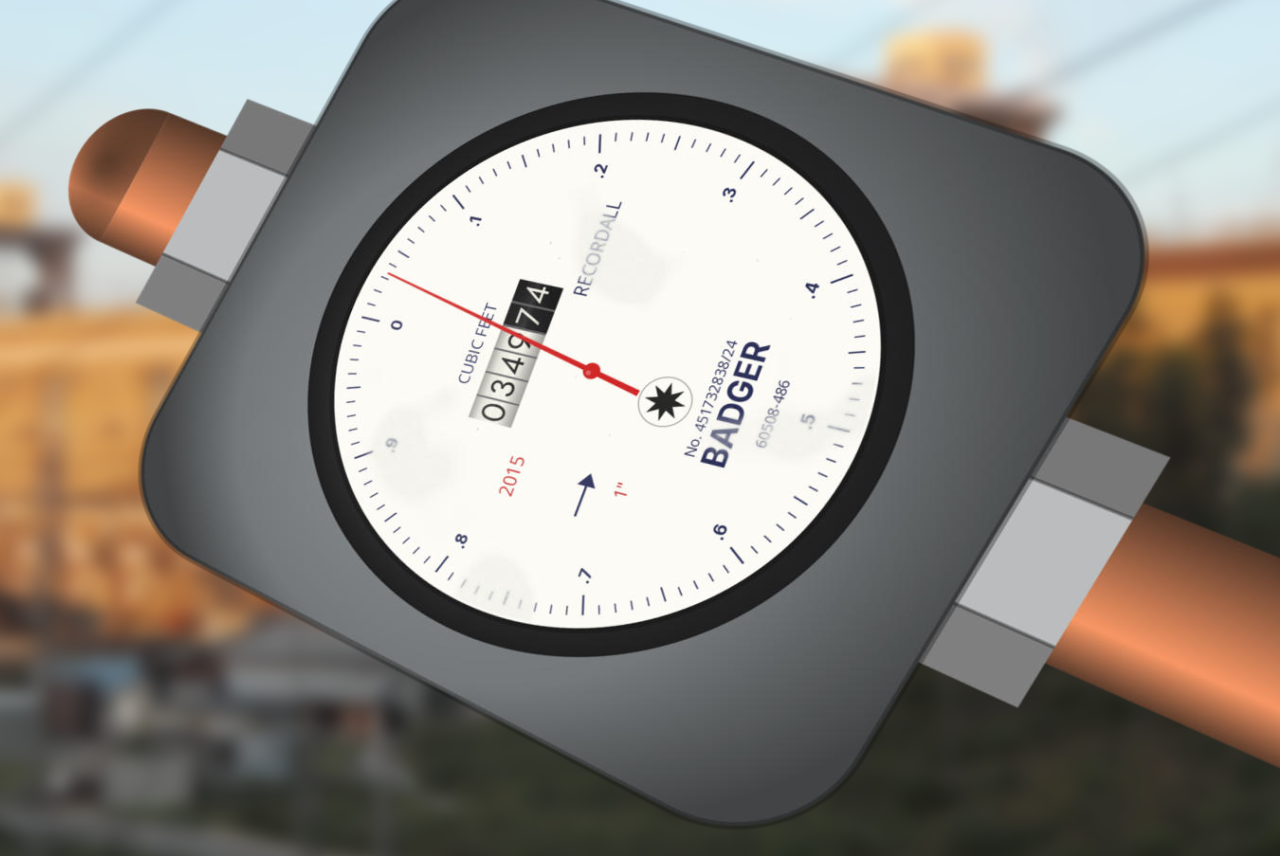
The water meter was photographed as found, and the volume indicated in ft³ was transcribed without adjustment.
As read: 34974.03 ft³
